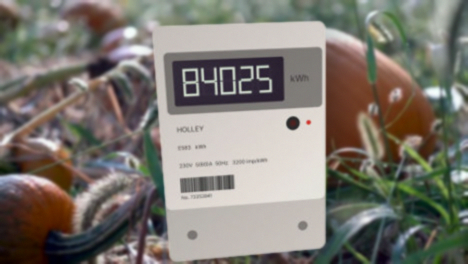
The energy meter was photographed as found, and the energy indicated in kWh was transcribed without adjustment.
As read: 84025 kWh
